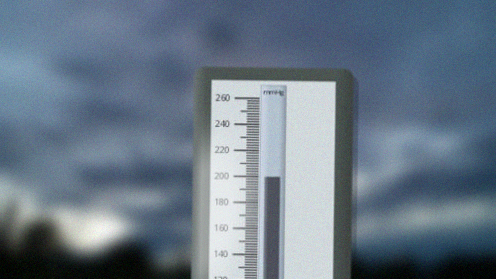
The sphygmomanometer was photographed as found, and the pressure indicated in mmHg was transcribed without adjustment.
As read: 200 mmHg
